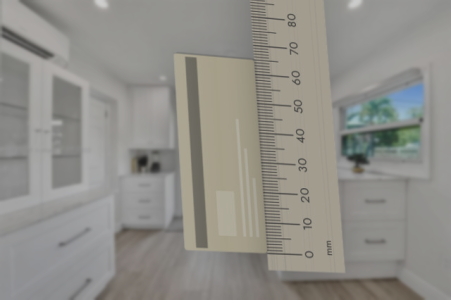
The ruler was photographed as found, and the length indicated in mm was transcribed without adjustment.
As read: 65 mm
